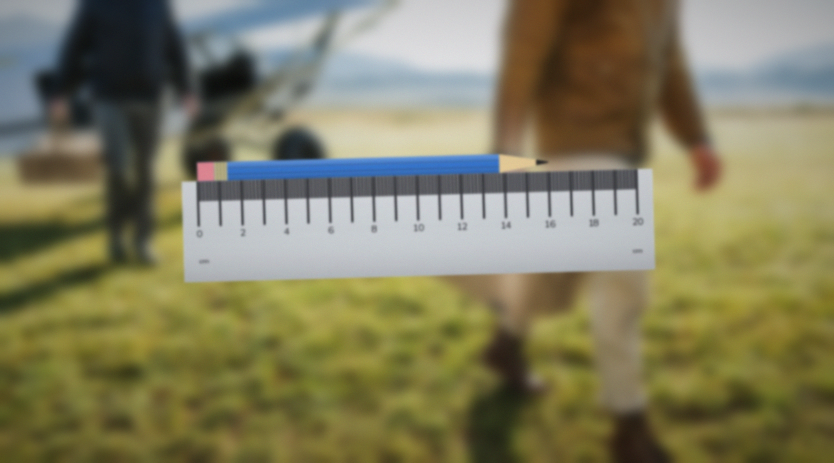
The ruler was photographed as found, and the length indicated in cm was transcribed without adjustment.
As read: 16 cm
